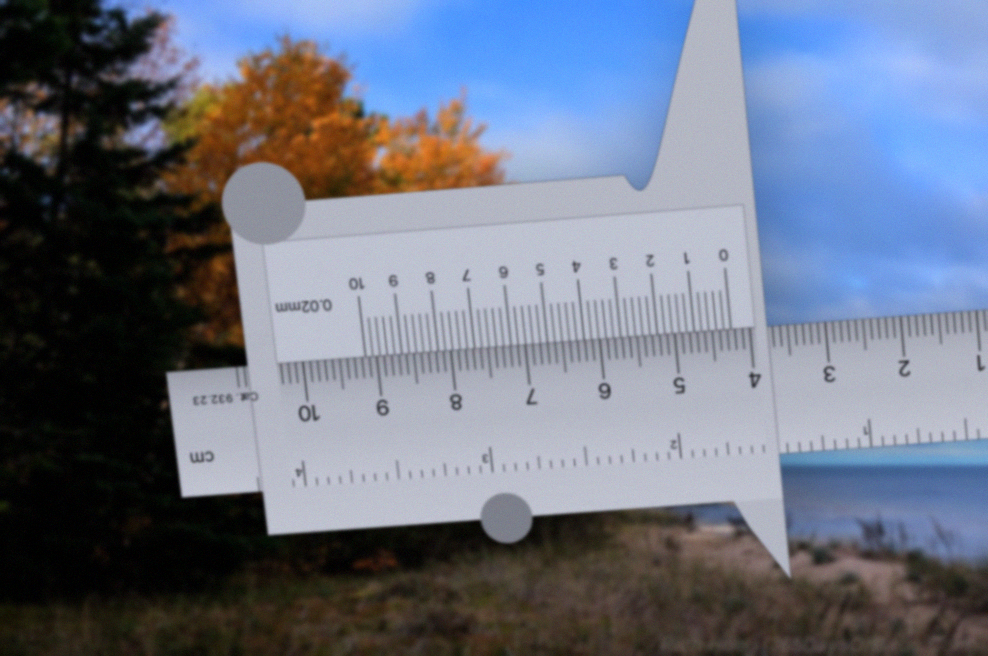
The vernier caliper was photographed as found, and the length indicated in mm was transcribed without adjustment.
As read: 42.5 mm
